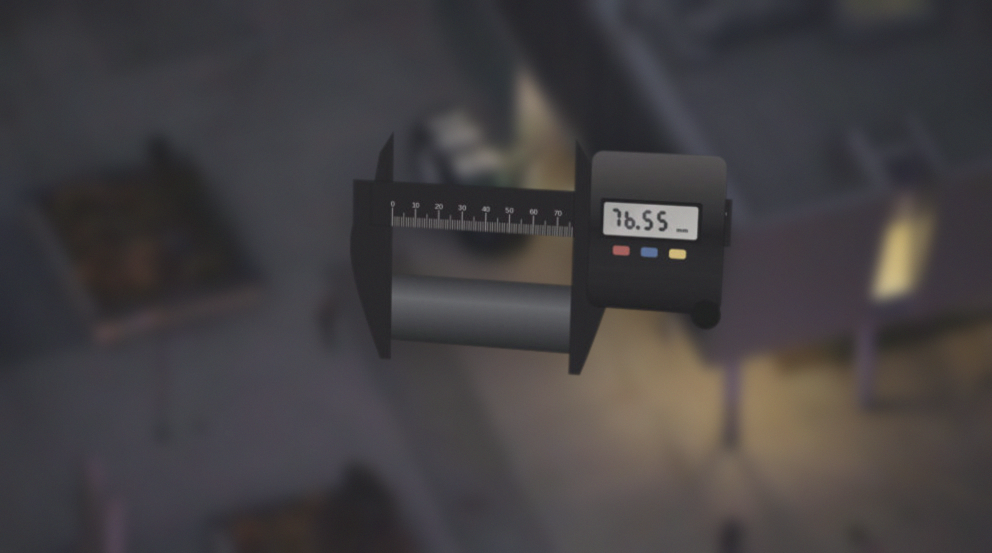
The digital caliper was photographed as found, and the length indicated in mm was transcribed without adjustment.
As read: 76.55 mm
